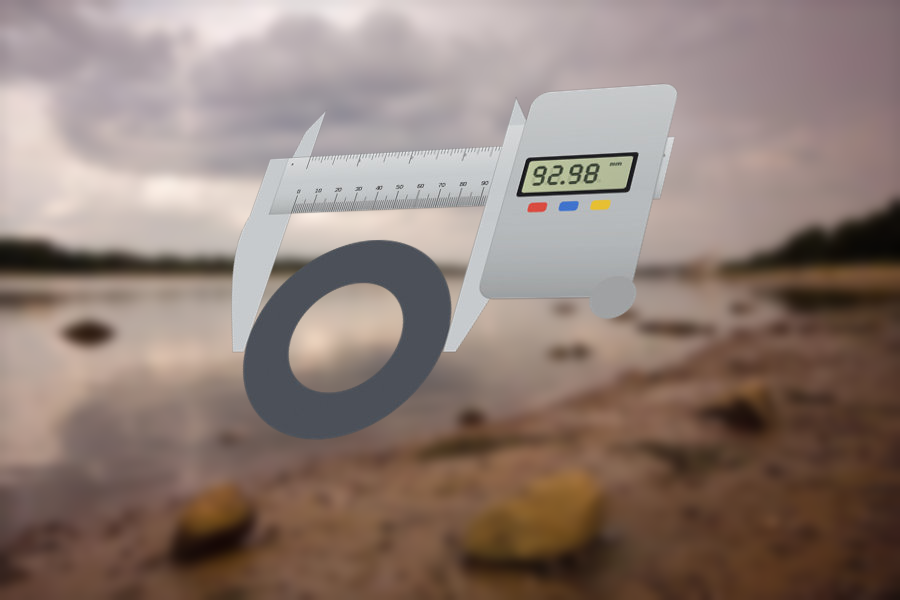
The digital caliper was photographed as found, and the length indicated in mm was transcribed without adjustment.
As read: 92.98 mm
